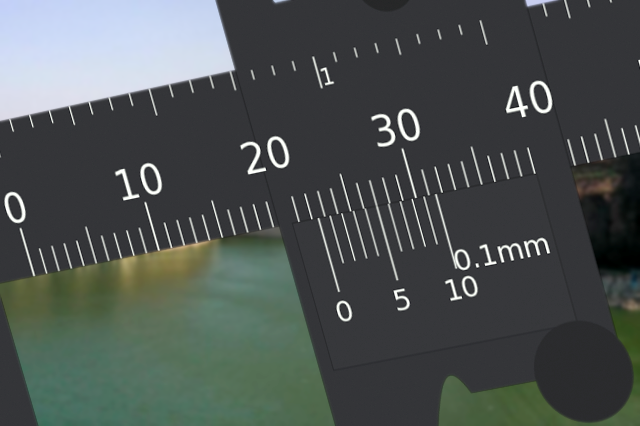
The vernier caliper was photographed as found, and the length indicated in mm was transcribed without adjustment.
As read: 22.5 mm
